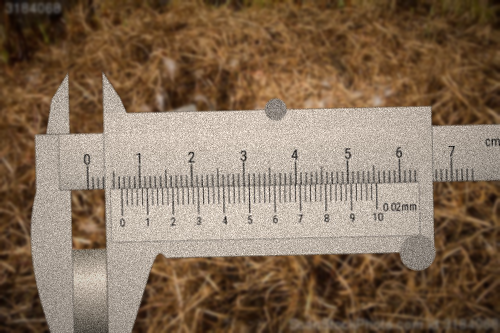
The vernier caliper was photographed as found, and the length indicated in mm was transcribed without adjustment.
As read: 6.5 mm
